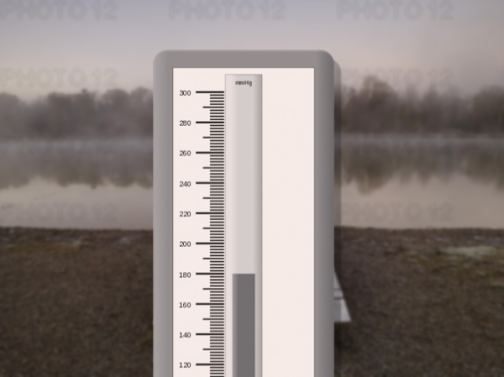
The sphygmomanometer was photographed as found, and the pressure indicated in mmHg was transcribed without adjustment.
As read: 180 mmHg
